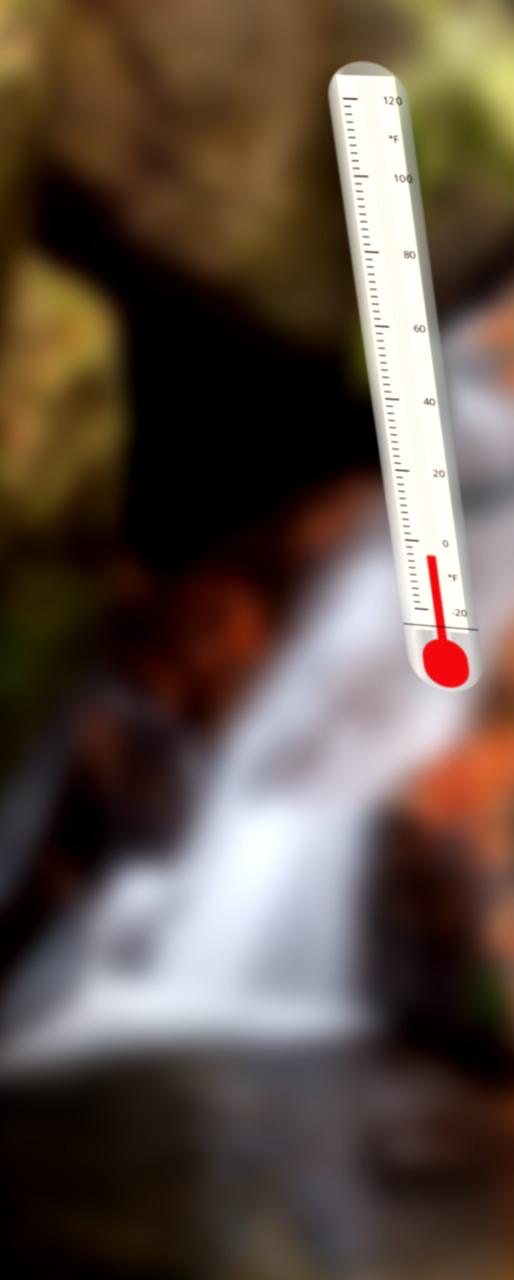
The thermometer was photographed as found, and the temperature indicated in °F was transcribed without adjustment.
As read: -4 °F
